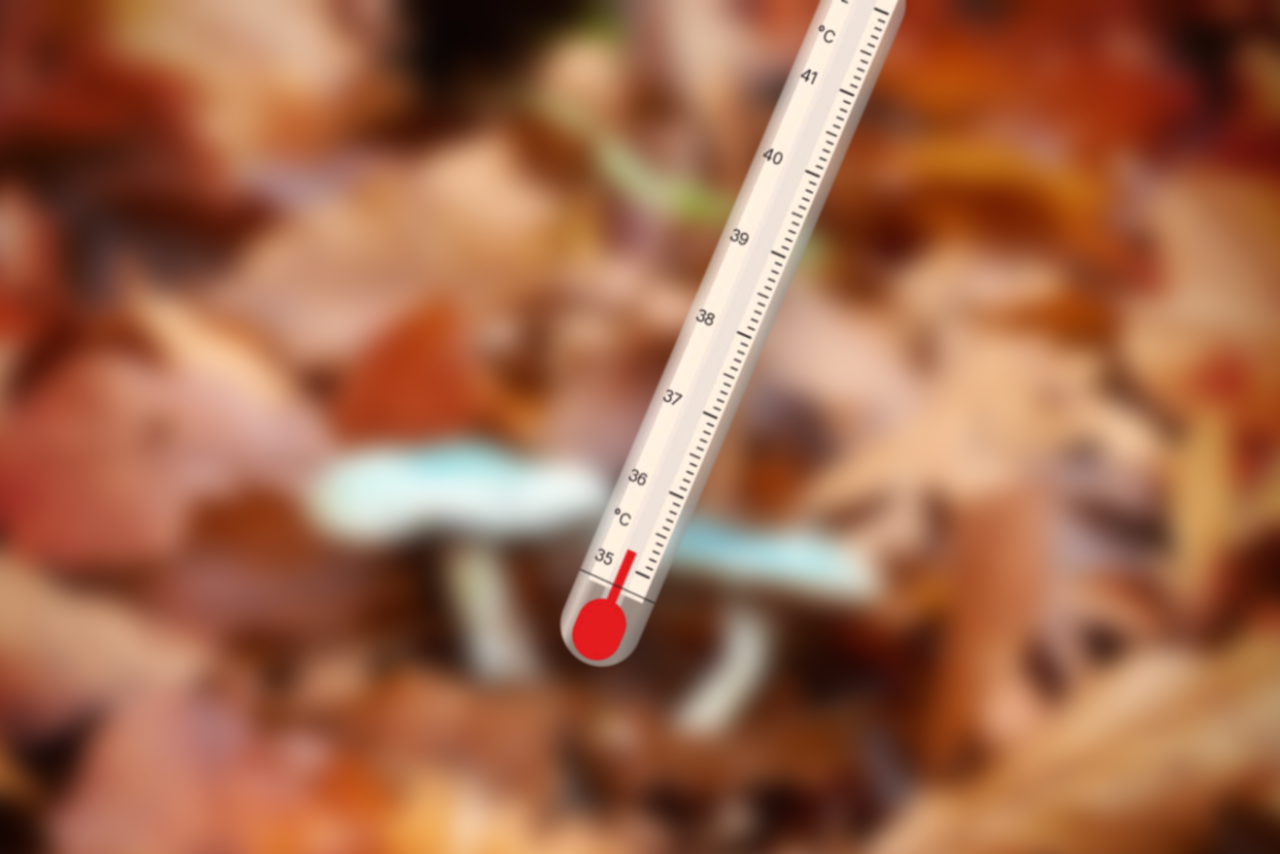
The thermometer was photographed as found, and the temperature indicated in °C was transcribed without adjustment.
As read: 35.2 °C
